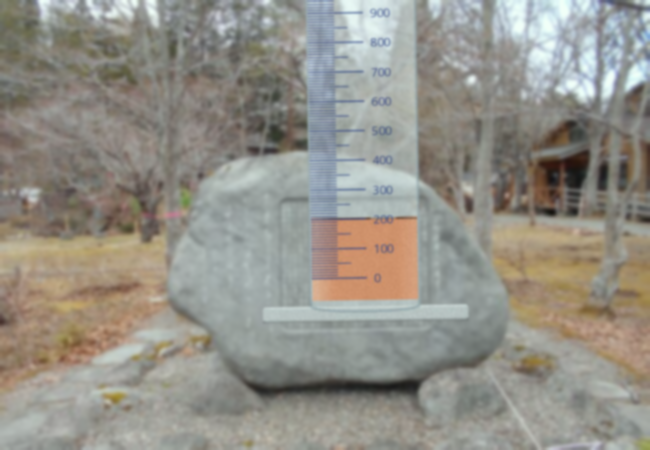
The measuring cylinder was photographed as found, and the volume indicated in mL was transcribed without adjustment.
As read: 200 mL
